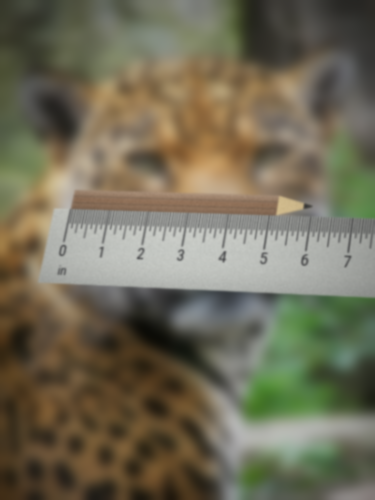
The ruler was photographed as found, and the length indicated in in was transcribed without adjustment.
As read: 6 in
